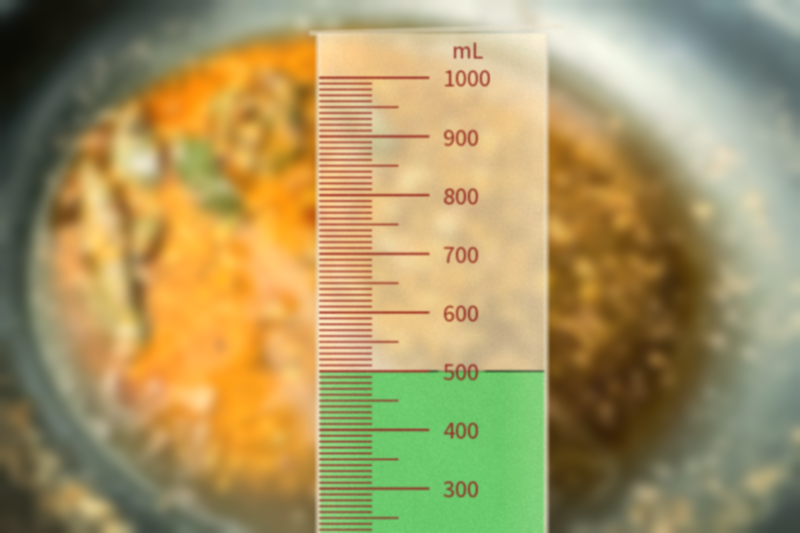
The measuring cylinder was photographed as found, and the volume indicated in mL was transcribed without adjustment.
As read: 500 mL
